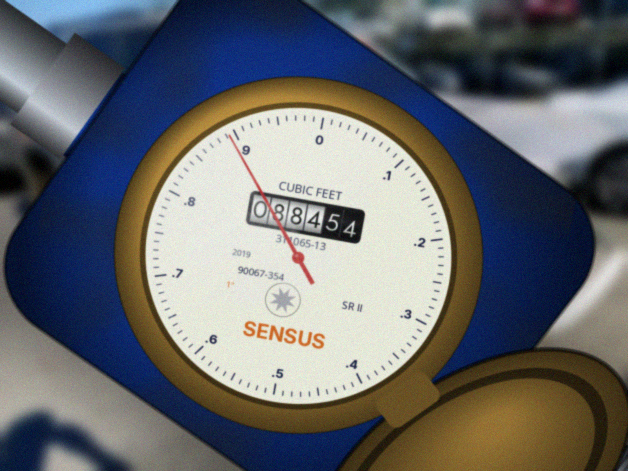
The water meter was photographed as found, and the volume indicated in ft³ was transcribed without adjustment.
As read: 88453.89 ft³
